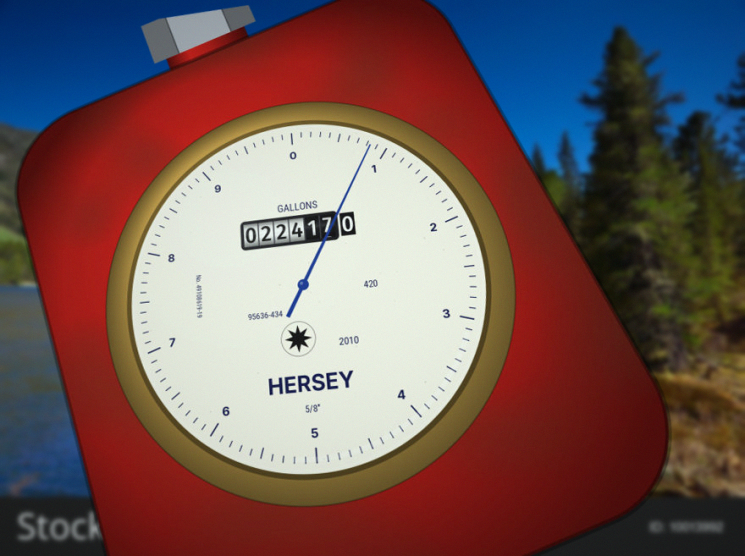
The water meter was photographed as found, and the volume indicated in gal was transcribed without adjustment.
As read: 224170.8 gal
